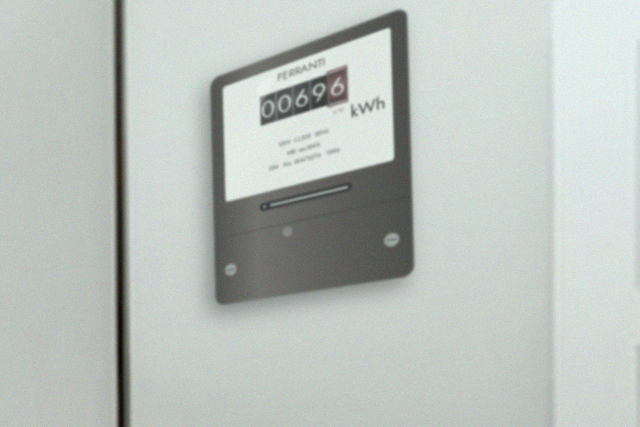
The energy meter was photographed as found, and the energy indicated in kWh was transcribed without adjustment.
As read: 69.6 kWh
